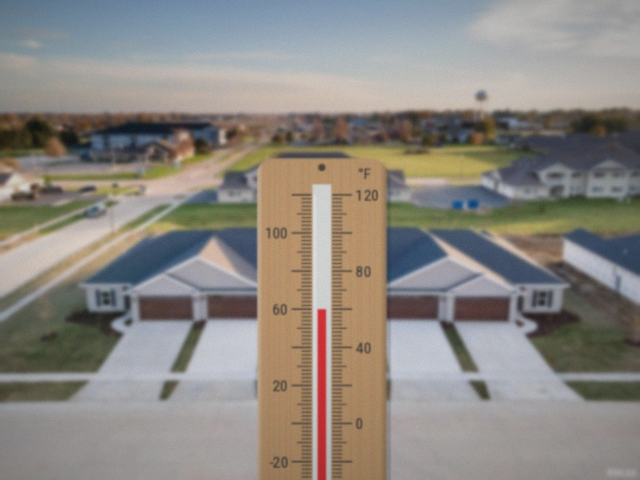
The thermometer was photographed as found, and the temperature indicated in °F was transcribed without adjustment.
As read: 60 °F
